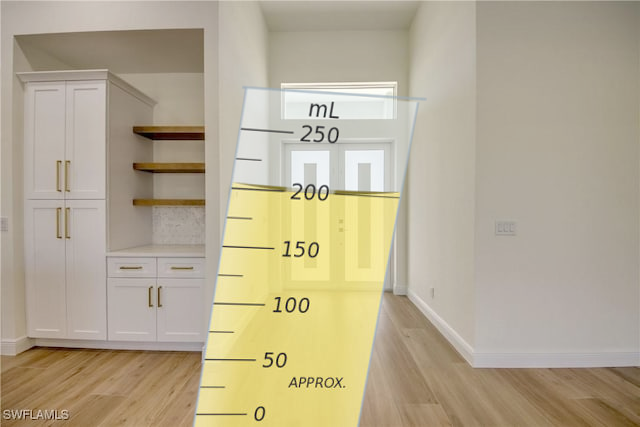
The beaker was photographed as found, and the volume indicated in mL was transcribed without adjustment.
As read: 200 mL
